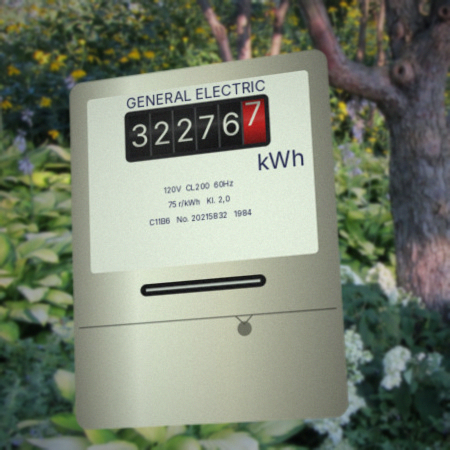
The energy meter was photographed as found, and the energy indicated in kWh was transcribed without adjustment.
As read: 32276.7 kWh
